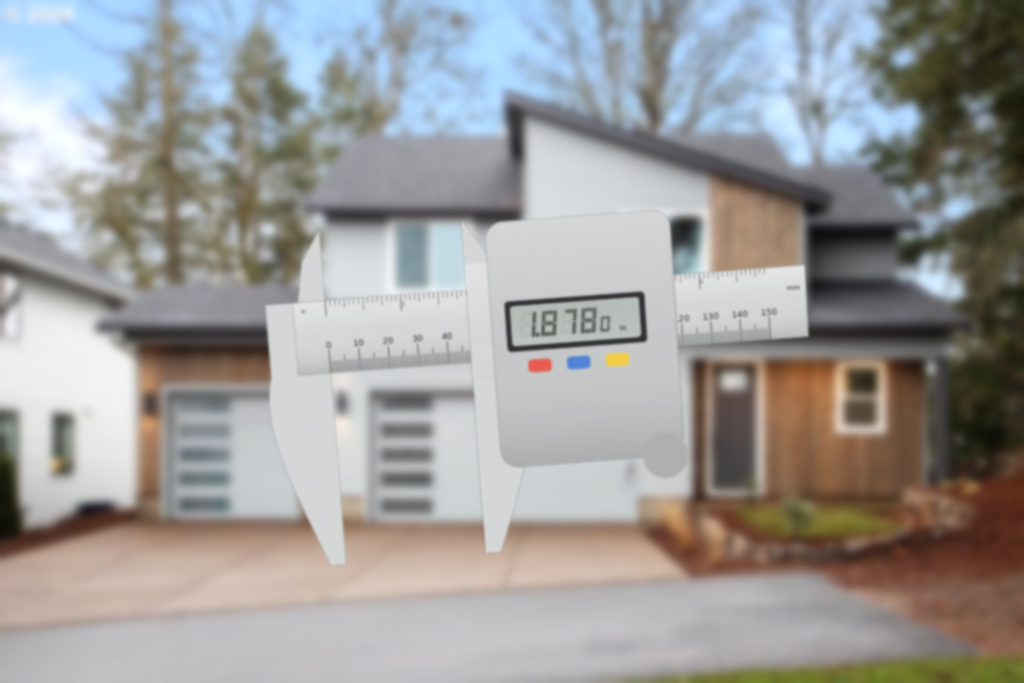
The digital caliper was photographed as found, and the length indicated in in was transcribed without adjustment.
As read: 1.8780 in
